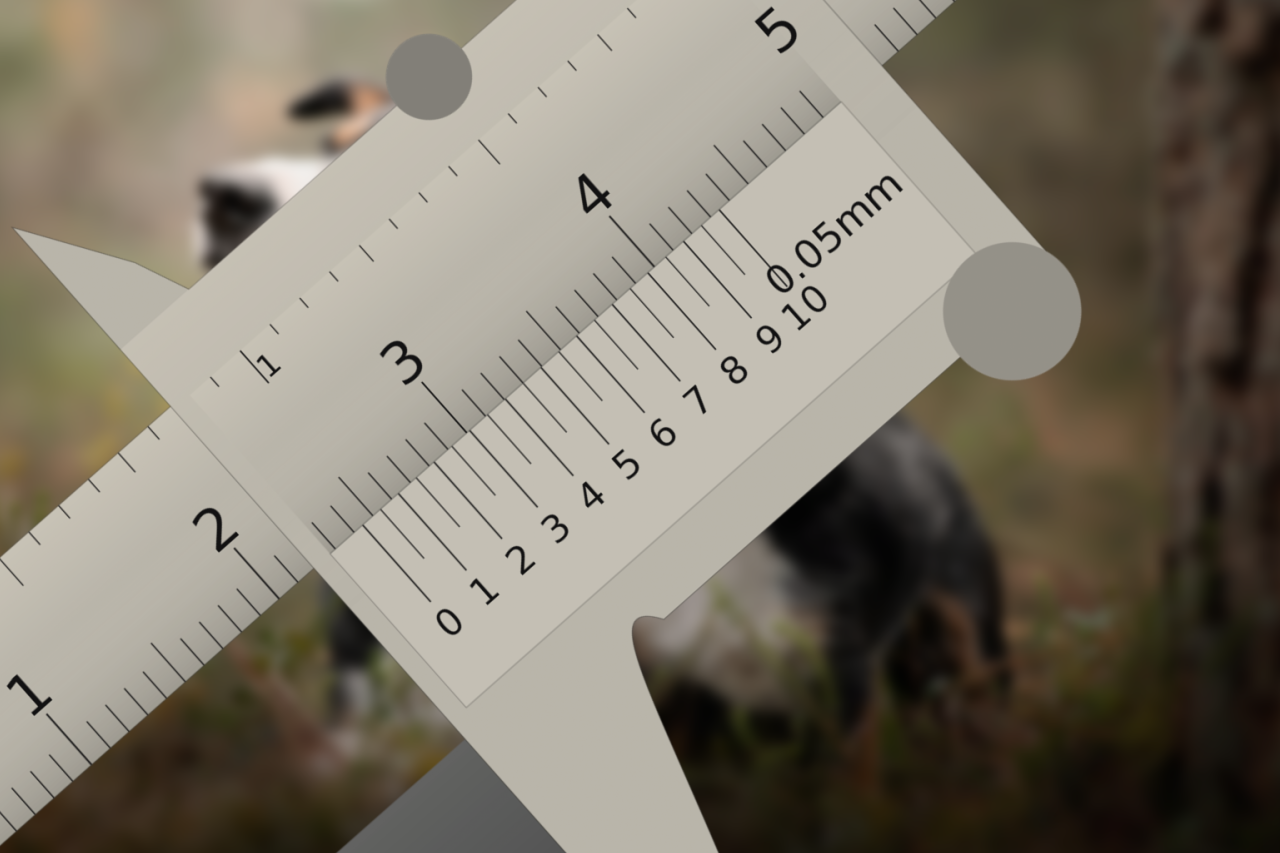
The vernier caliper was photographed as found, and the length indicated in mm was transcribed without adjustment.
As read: 24.45 mm
